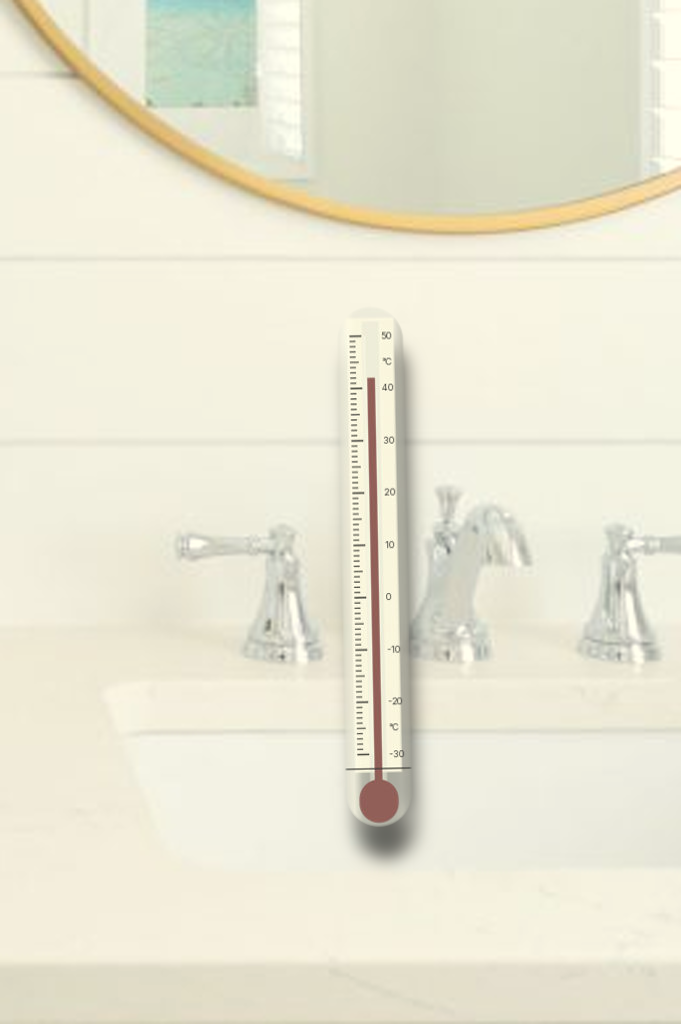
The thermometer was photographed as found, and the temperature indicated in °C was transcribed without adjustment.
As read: 42 °C
